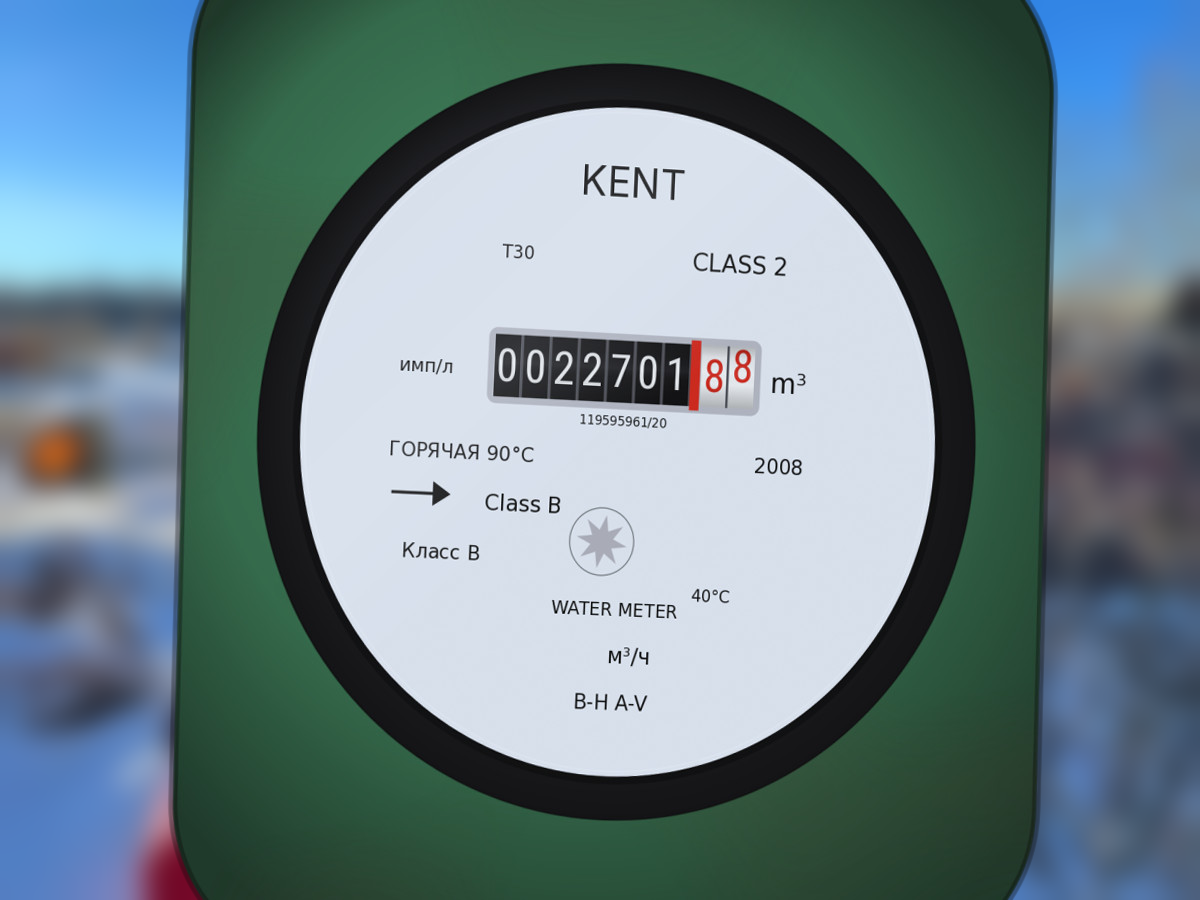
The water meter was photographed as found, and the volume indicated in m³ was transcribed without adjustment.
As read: 22701.88 m³
